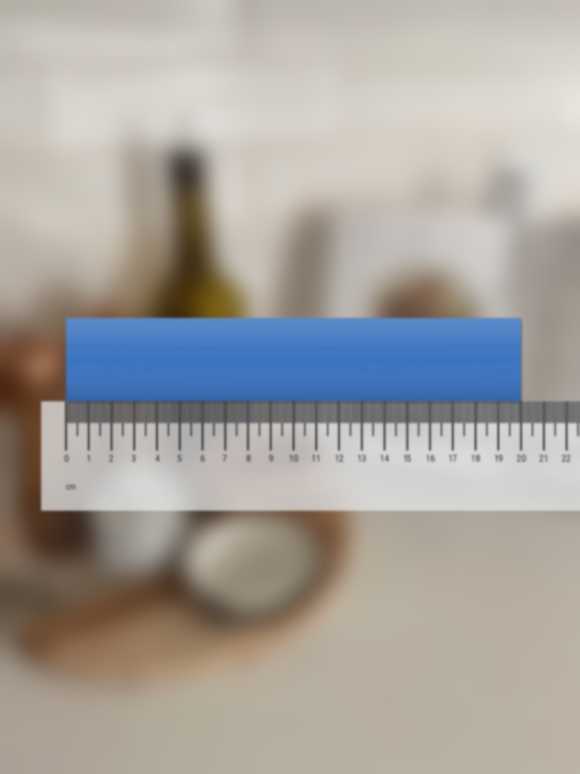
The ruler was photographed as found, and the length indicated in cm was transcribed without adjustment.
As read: 20 cm
